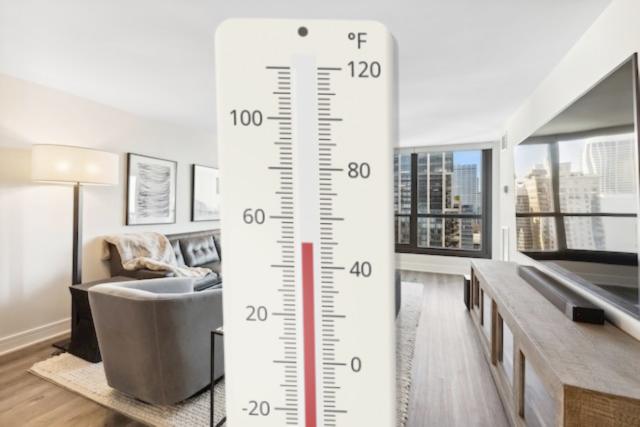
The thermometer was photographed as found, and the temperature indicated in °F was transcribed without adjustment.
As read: 50 °F
